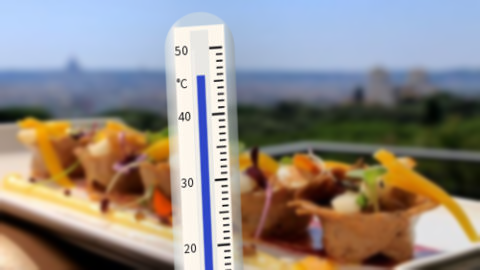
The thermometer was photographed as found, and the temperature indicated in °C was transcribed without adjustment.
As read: 46 °C
